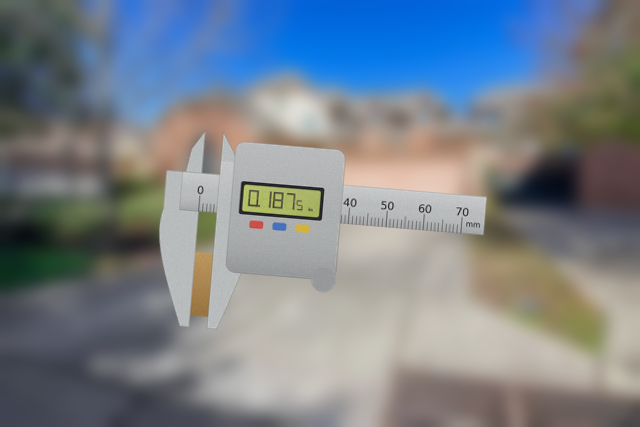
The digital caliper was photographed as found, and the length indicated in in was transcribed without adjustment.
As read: 0.1875 in
